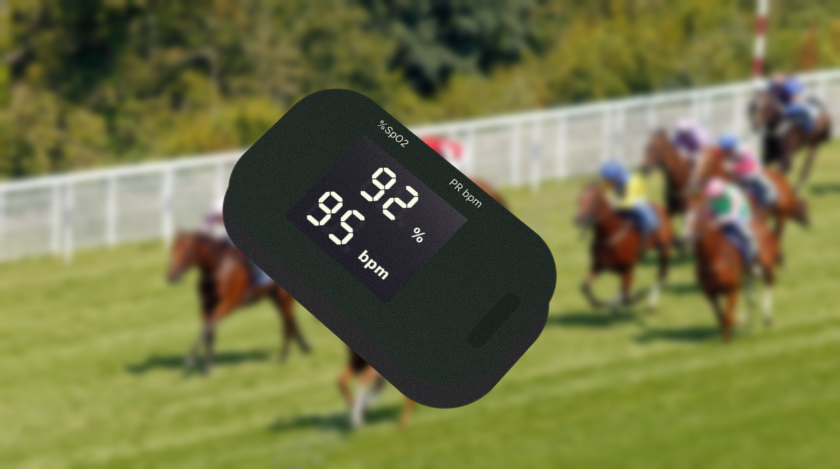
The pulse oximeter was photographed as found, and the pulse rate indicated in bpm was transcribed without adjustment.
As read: 95 bpm
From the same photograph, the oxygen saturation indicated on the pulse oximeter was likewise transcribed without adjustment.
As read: 92 %
